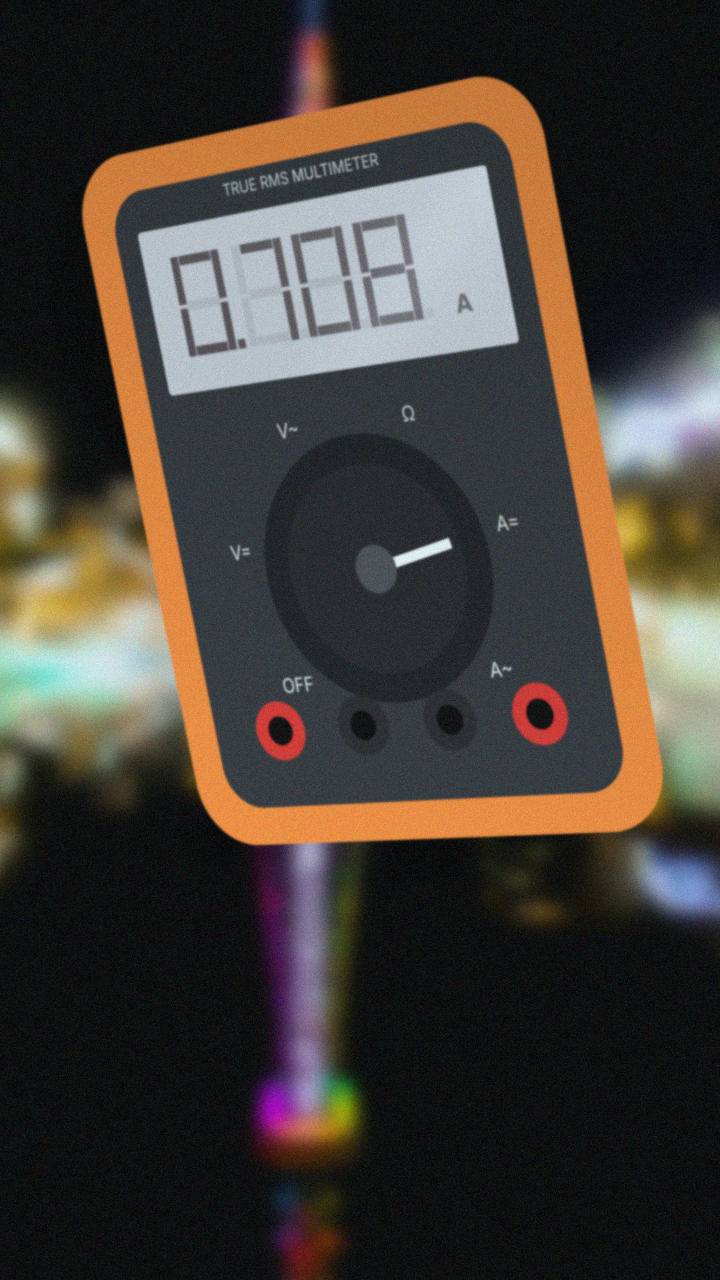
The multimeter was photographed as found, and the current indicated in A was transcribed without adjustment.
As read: 0.708 A
